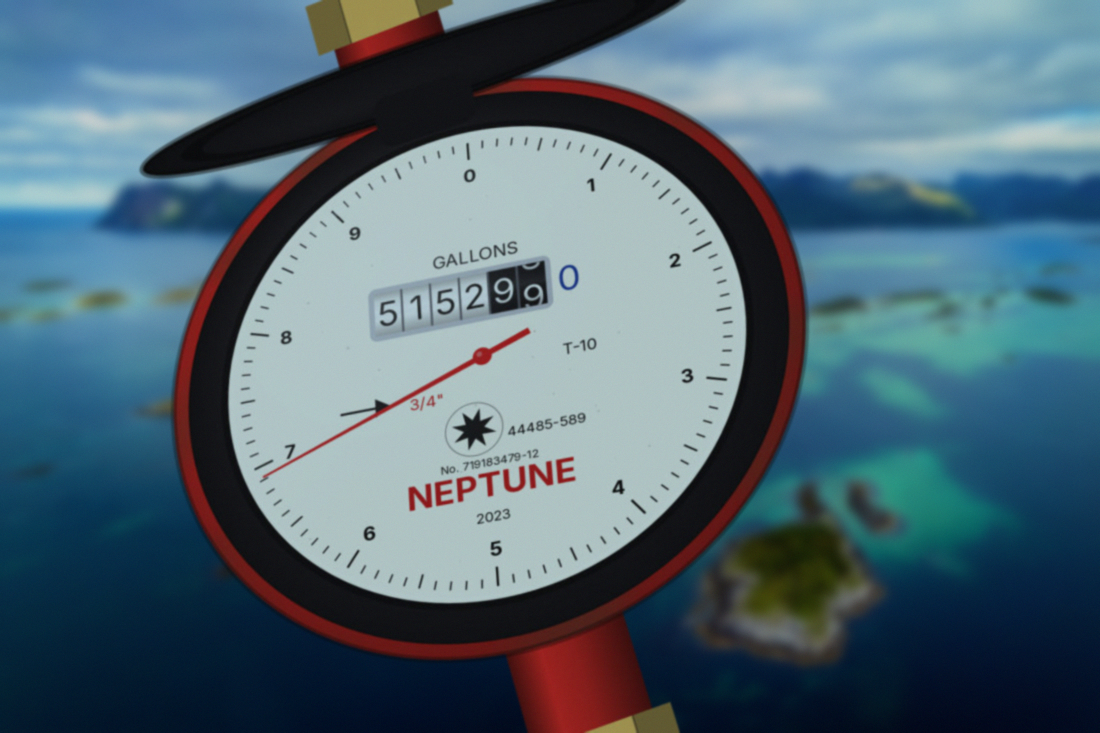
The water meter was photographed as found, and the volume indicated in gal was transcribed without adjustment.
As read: 5152986.9 gal
